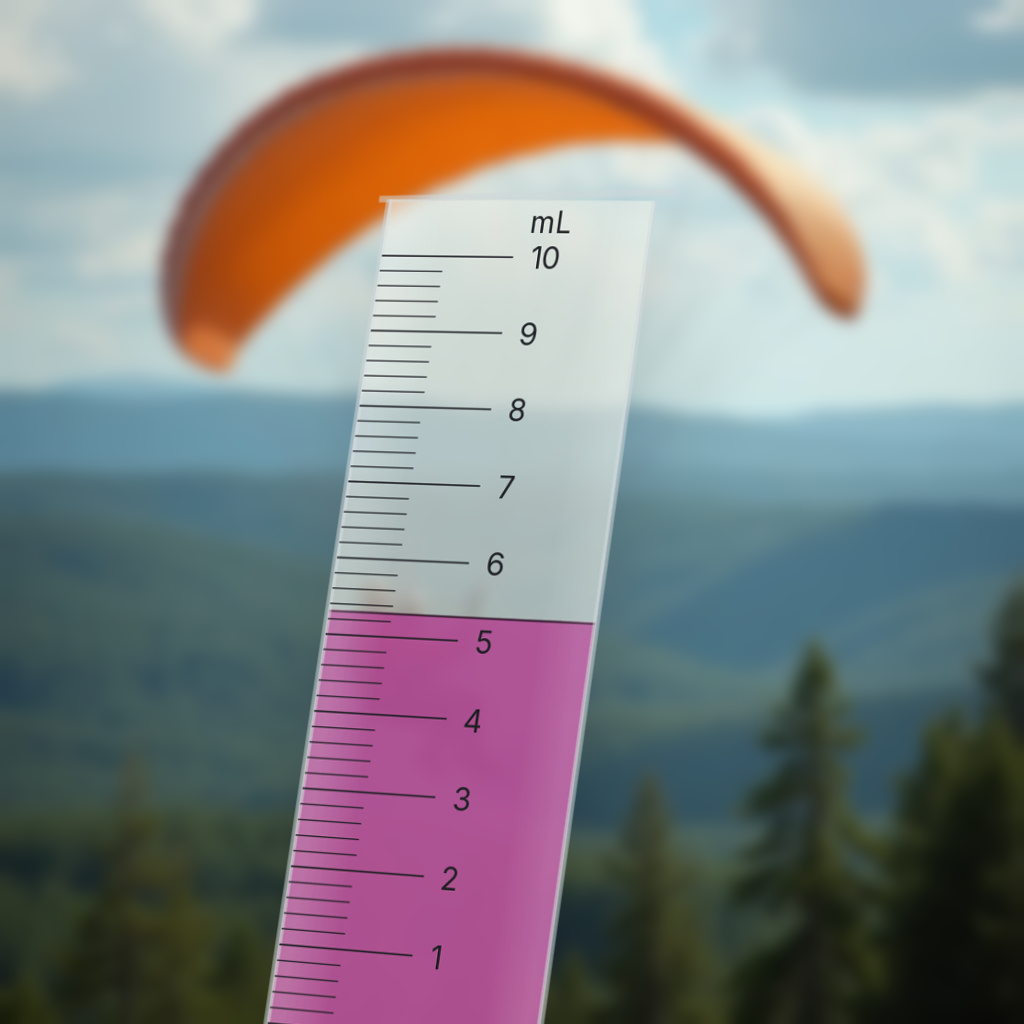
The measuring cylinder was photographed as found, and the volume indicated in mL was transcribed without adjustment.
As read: 5.3 mL
